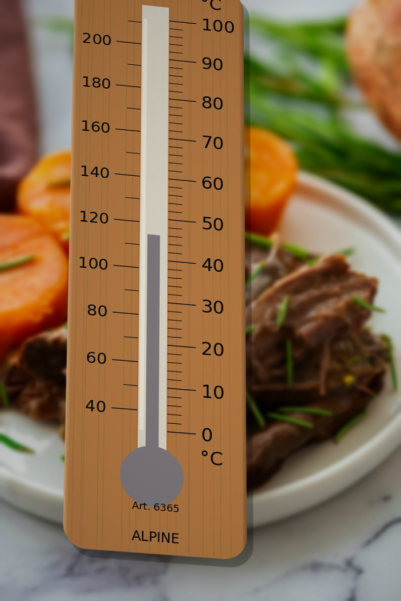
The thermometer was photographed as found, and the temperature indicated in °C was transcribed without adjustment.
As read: 46 °C
